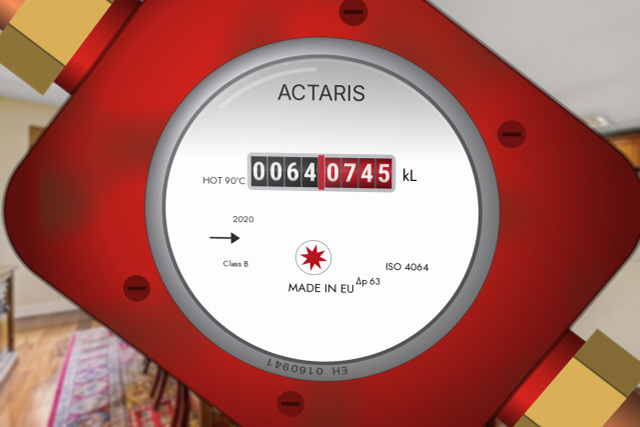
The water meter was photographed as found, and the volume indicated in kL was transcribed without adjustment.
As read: 64.0745 kL
